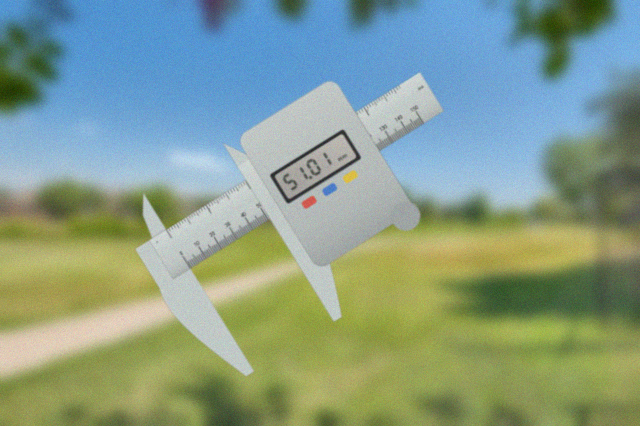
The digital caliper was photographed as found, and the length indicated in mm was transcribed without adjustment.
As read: 51.01 mm
